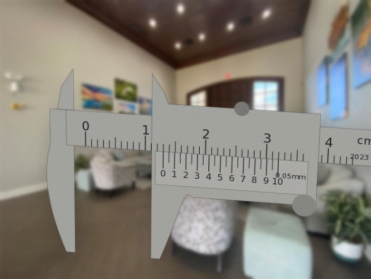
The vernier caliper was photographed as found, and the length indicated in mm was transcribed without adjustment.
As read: 13.0 mm
